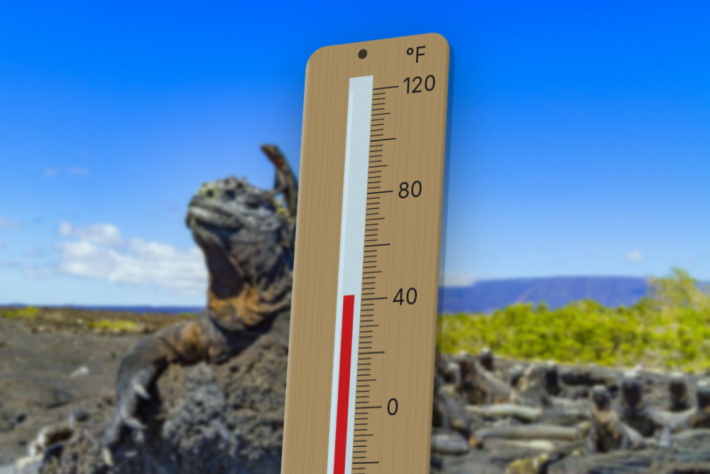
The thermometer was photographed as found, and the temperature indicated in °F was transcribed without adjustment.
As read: 42 °F
